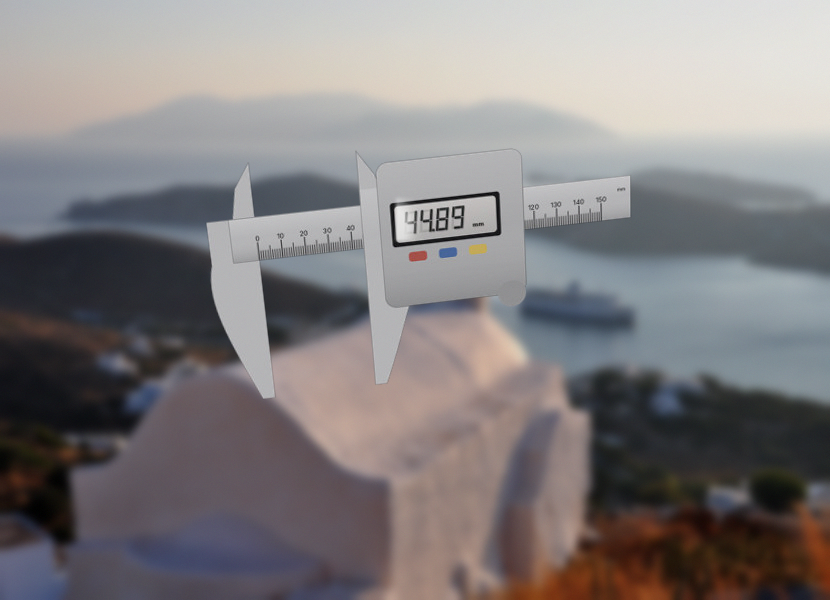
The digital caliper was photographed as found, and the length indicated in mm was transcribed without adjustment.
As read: 44.89 mm
